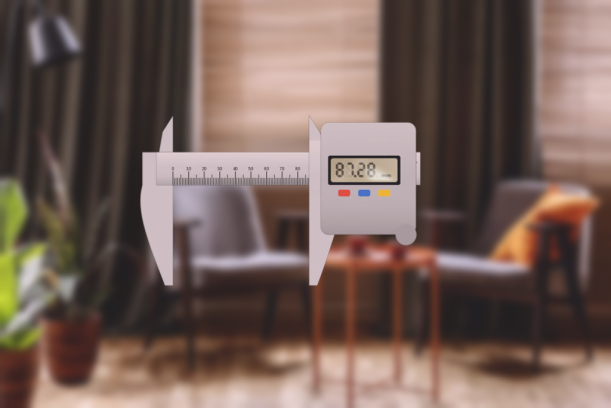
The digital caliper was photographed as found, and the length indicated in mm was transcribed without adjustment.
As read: 87.28 mm
